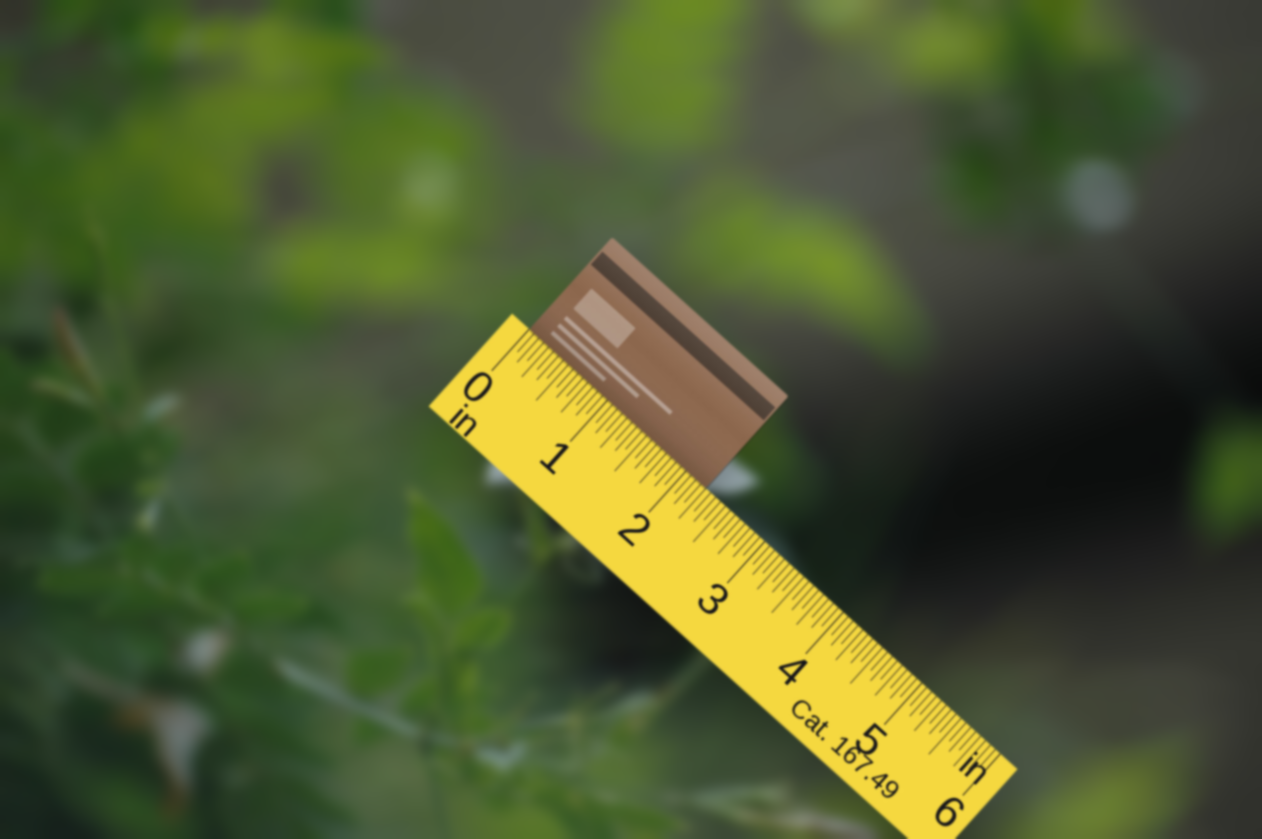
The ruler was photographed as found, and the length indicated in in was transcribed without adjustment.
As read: 2.25 in
